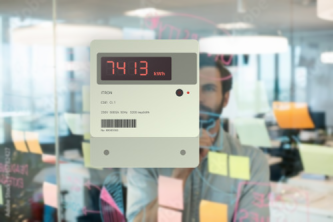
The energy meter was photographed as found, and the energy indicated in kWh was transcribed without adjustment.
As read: 7413 kWh
